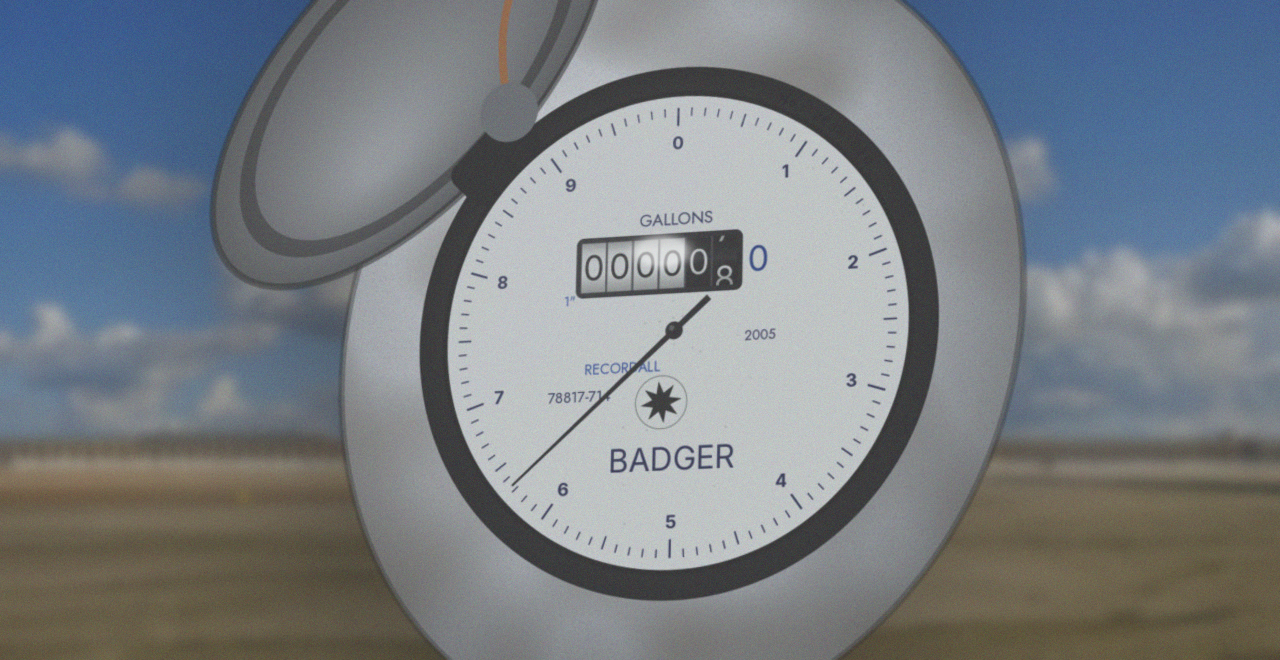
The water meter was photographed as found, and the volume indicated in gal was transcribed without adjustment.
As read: 76.3 gal
